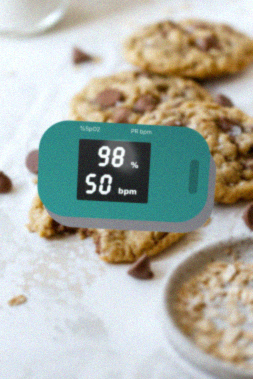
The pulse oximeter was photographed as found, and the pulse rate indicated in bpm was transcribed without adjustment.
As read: 50 bpm
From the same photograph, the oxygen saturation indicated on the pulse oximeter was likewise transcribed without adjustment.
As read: 98 %
